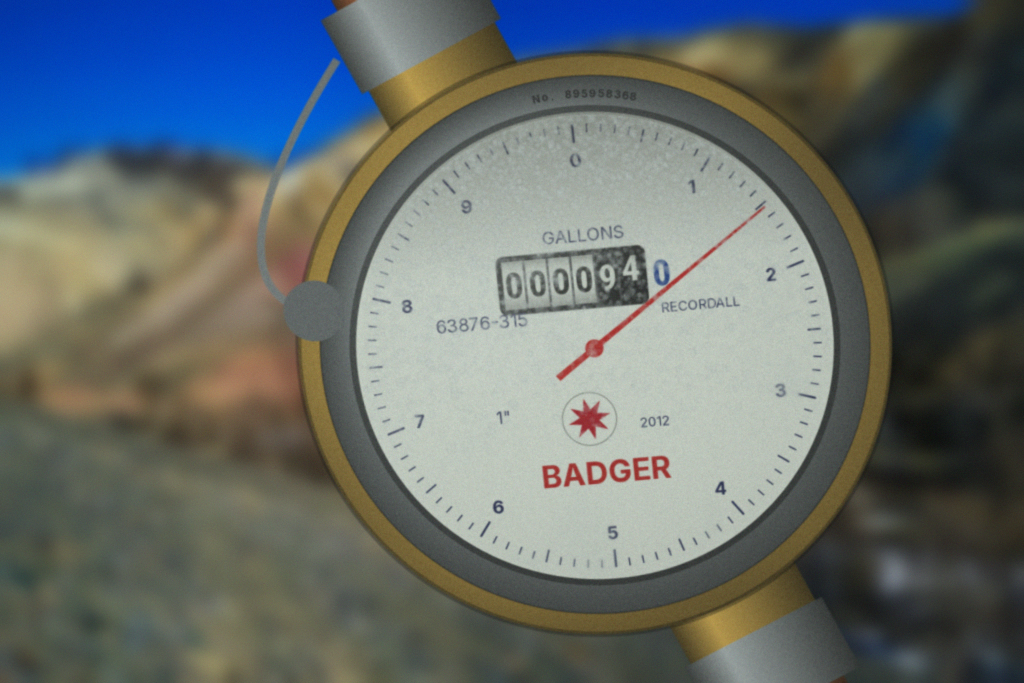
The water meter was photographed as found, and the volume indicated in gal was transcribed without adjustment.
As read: 941.5 gal
